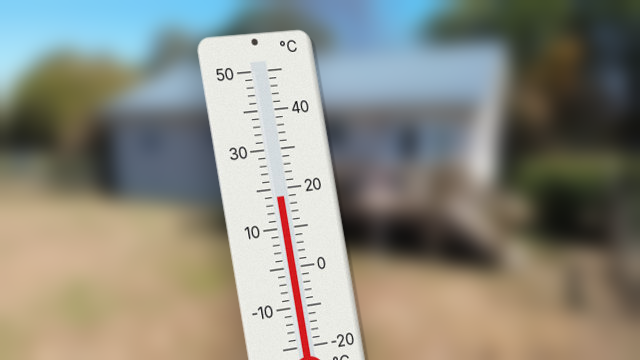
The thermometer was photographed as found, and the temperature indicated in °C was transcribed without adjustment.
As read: 18 °C
